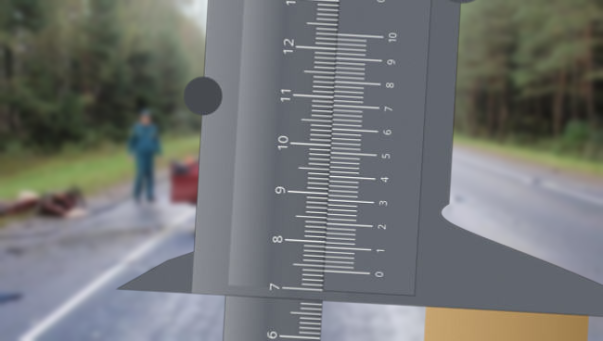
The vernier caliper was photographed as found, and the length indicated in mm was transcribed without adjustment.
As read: 74.0 mm
